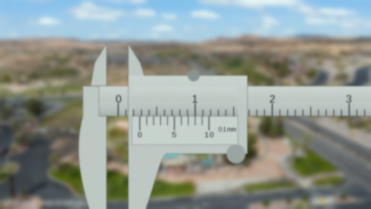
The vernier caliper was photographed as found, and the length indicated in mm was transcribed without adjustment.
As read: 2.8 mm
